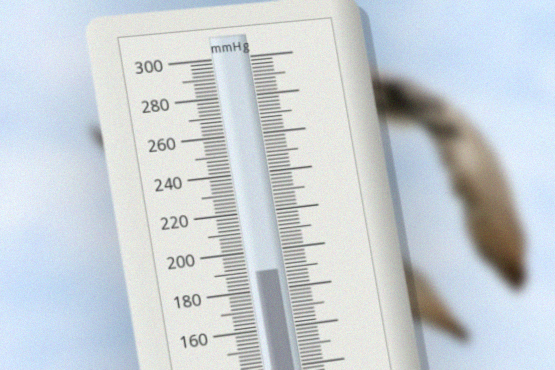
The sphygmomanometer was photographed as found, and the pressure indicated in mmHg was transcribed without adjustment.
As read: 190 mmHg
